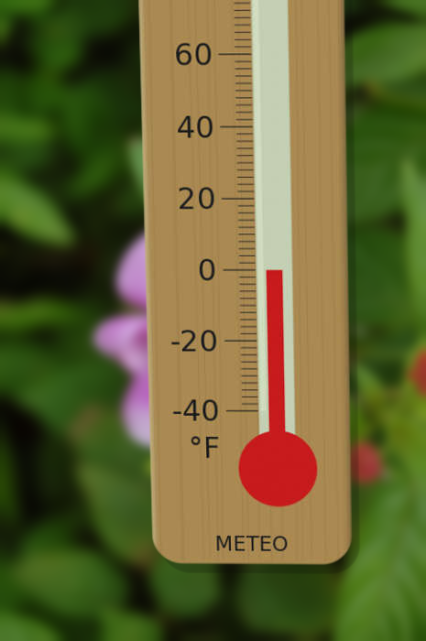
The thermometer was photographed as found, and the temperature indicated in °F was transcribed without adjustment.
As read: 0 °F
